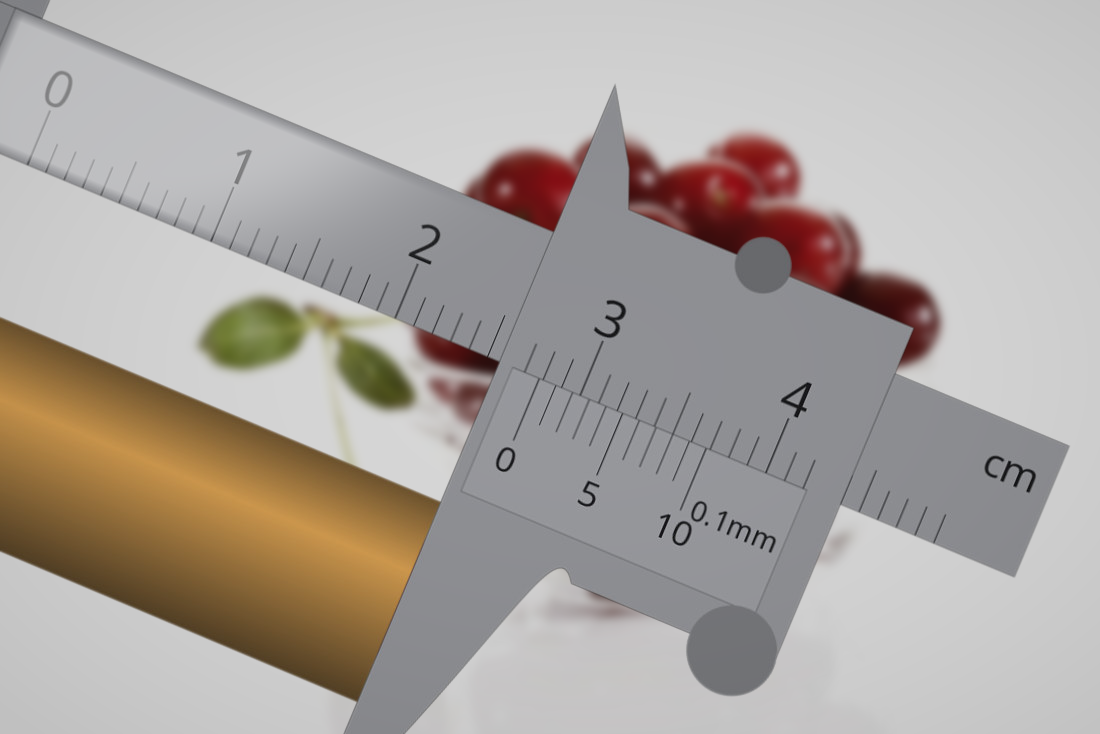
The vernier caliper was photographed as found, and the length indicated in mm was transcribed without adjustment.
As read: 27.8 mm
